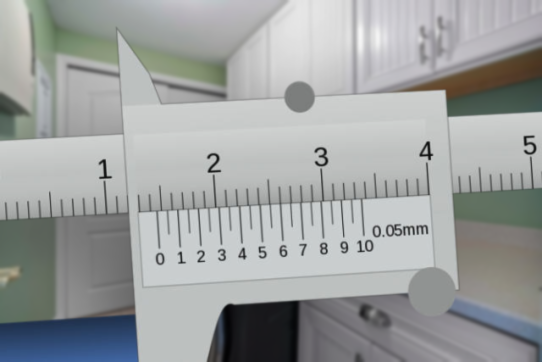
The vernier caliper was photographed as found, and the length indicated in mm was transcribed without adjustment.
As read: 14.6 mm
